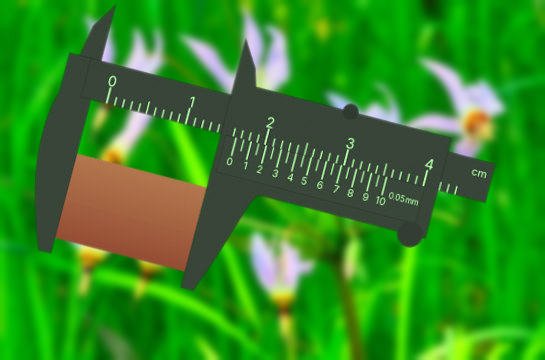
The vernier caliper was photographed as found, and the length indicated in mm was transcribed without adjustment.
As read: 16.4 mm
